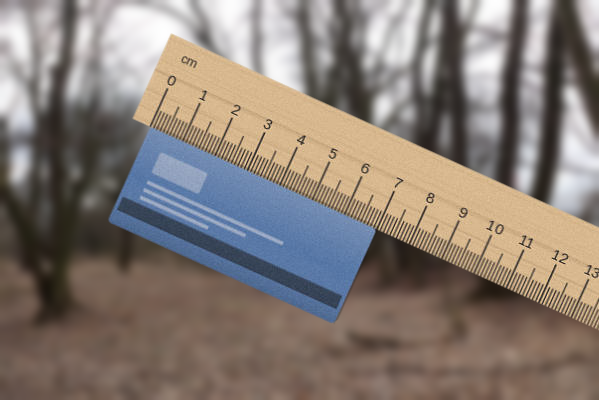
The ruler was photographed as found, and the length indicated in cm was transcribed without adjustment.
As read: 7 cm
